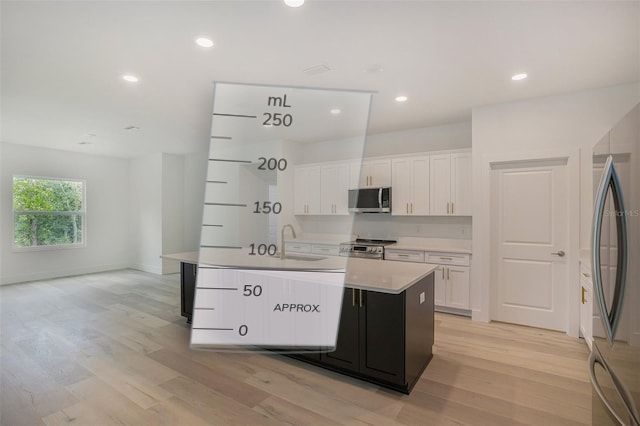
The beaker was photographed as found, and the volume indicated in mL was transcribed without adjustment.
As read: 75 mL
